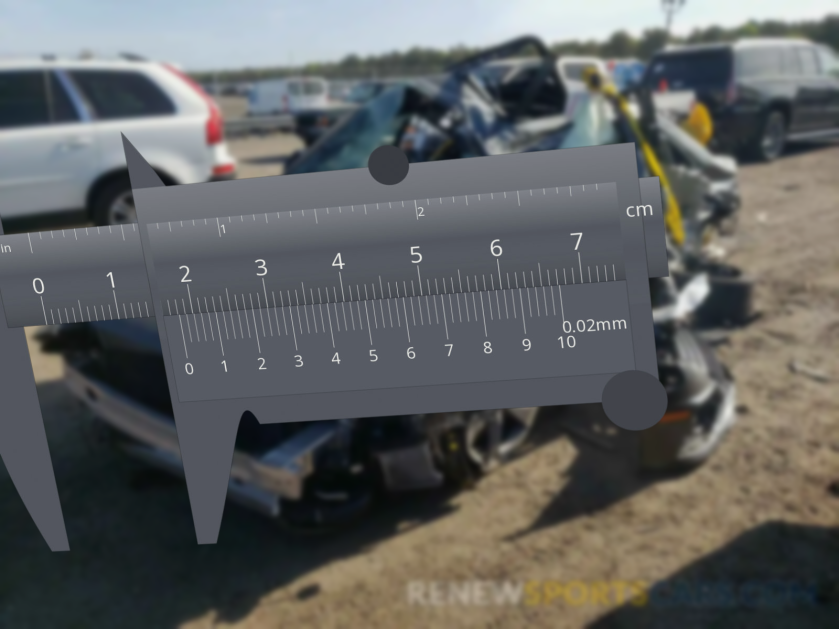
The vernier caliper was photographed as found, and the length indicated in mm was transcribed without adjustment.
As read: 18.2 mm
